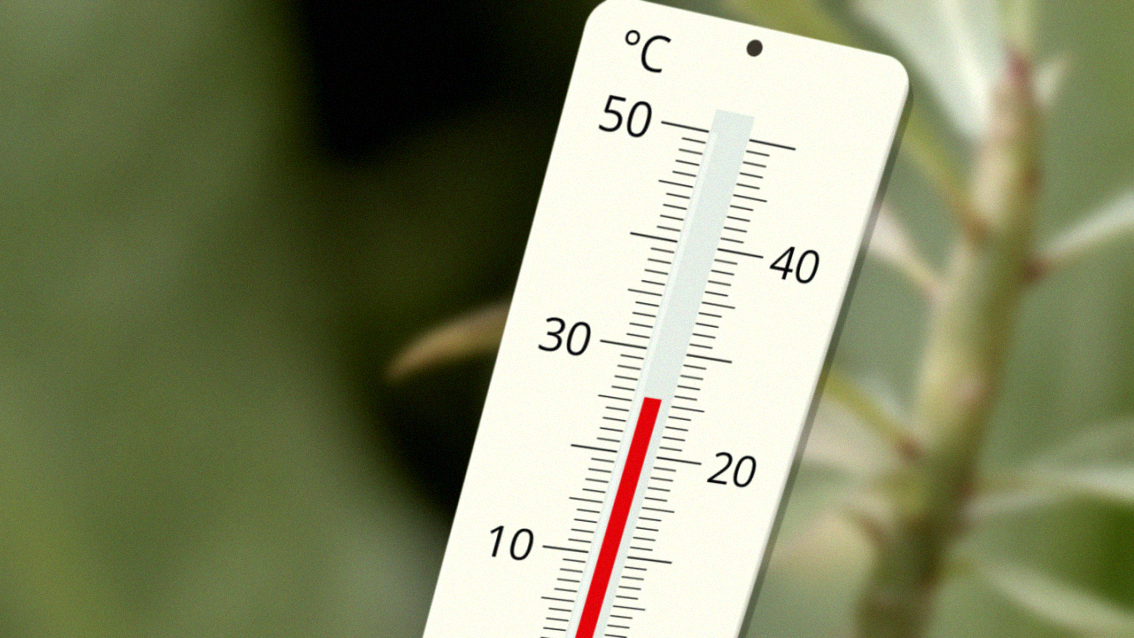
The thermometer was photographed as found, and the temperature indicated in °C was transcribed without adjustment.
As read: 25.5 °C
